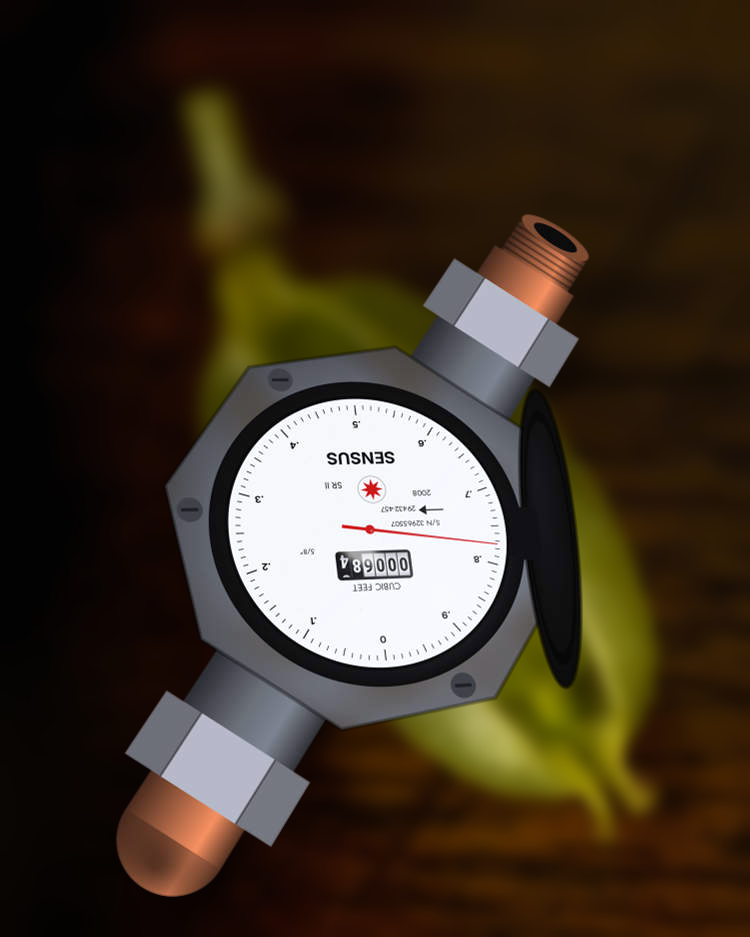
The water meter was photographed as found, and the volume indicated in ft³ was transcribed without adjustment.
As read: 683.77 ft³
